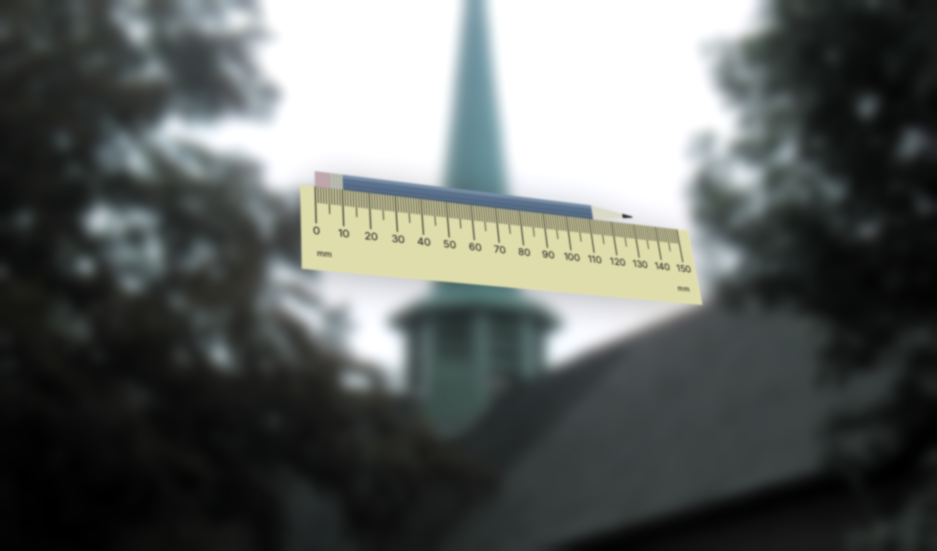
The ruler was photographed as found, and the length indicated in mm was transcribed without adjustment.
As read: 130 mm
